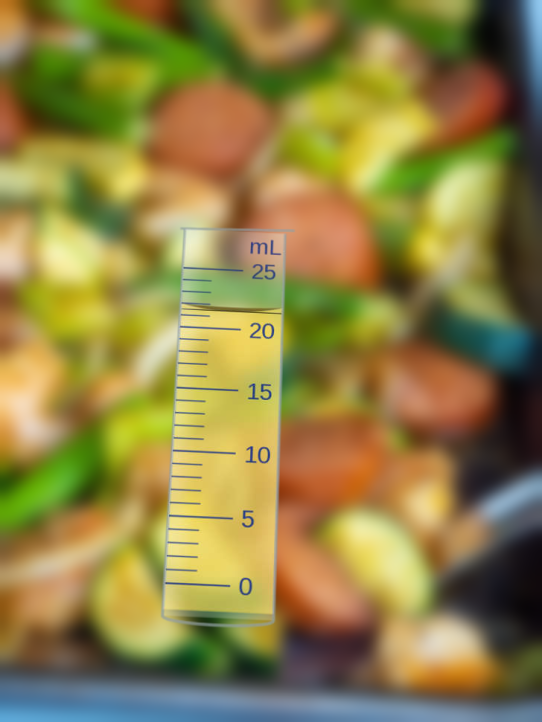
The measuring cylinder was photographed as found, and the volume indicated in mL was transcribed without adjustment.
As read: 21.5 mL
